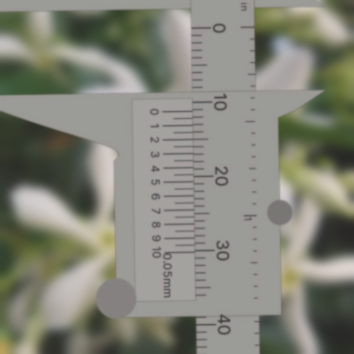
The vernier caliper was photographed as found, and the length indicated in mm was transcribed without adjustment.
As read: 11.2 mm
